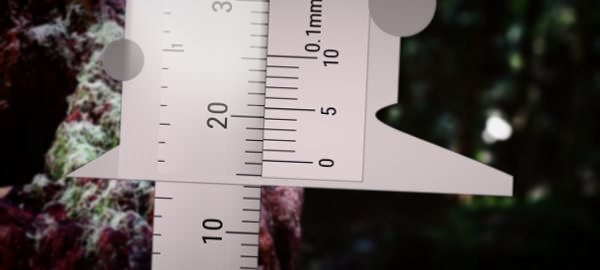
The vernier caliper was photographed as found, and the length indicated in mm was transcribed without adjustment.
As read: 16.3 mm
